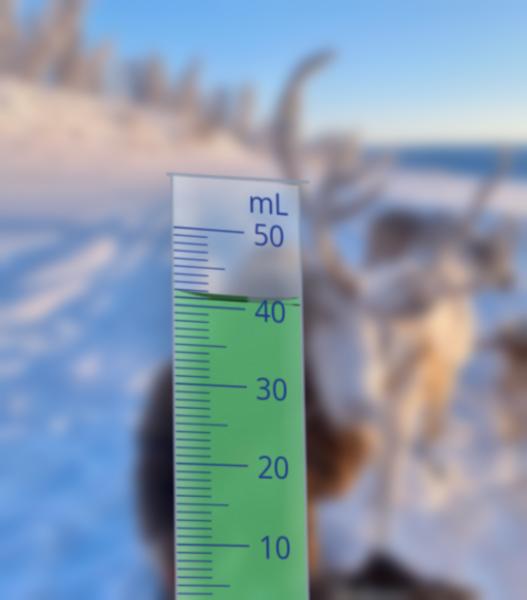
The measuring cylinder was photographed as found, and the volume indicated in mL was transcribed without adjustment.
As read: 41 mL
